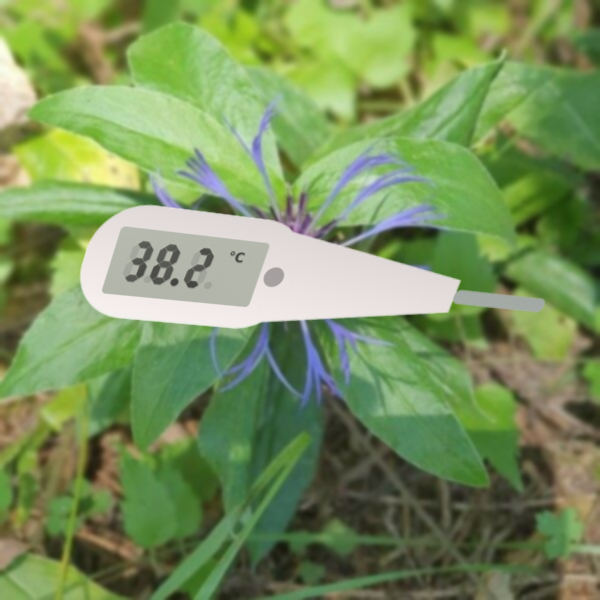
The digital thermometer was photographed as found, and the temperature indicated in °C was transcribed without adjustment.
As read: 38.2 °C
